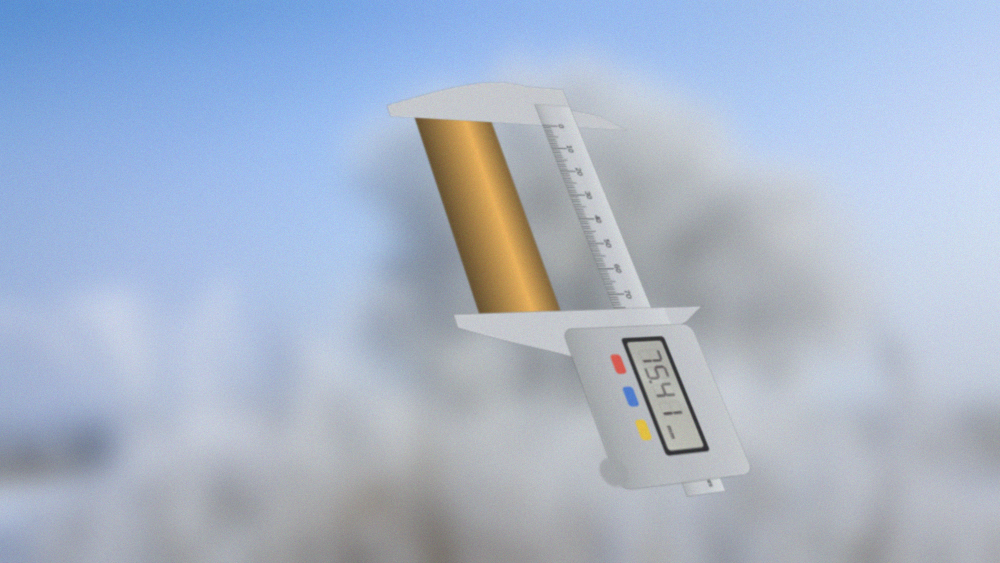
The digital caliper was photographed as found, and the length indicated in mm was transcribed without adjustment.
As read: 75.41 mm
